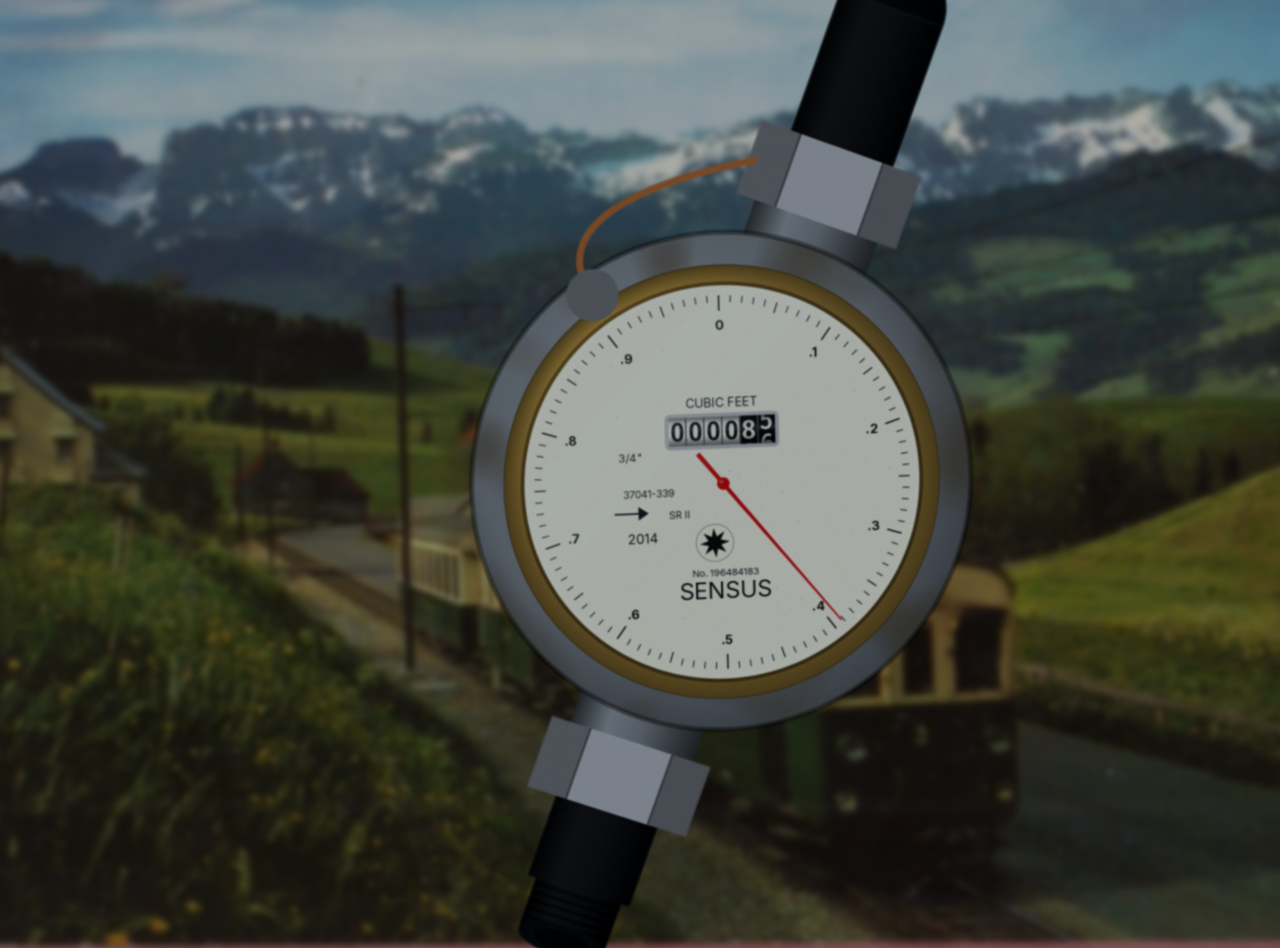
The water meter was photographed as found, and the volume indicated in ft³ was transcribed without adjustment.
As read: 85.39 ft³
